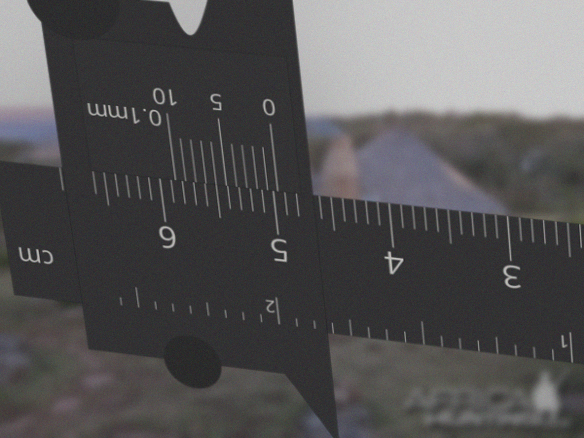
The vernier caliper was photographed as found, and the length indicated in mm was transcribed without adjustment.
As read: 49.6 mm
